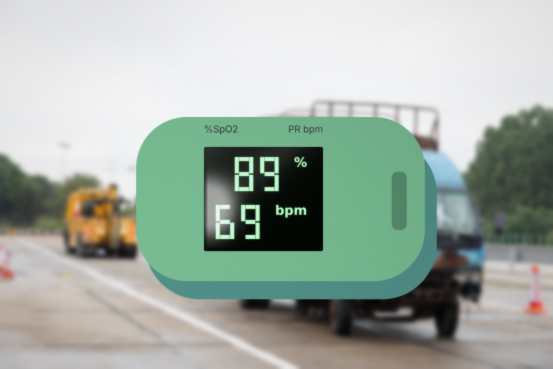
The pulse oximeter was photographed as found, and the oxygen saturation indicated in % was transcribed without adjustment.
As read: 89 %
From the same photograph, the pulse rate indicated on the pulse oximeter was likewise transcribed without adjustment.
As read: 69 bpm
